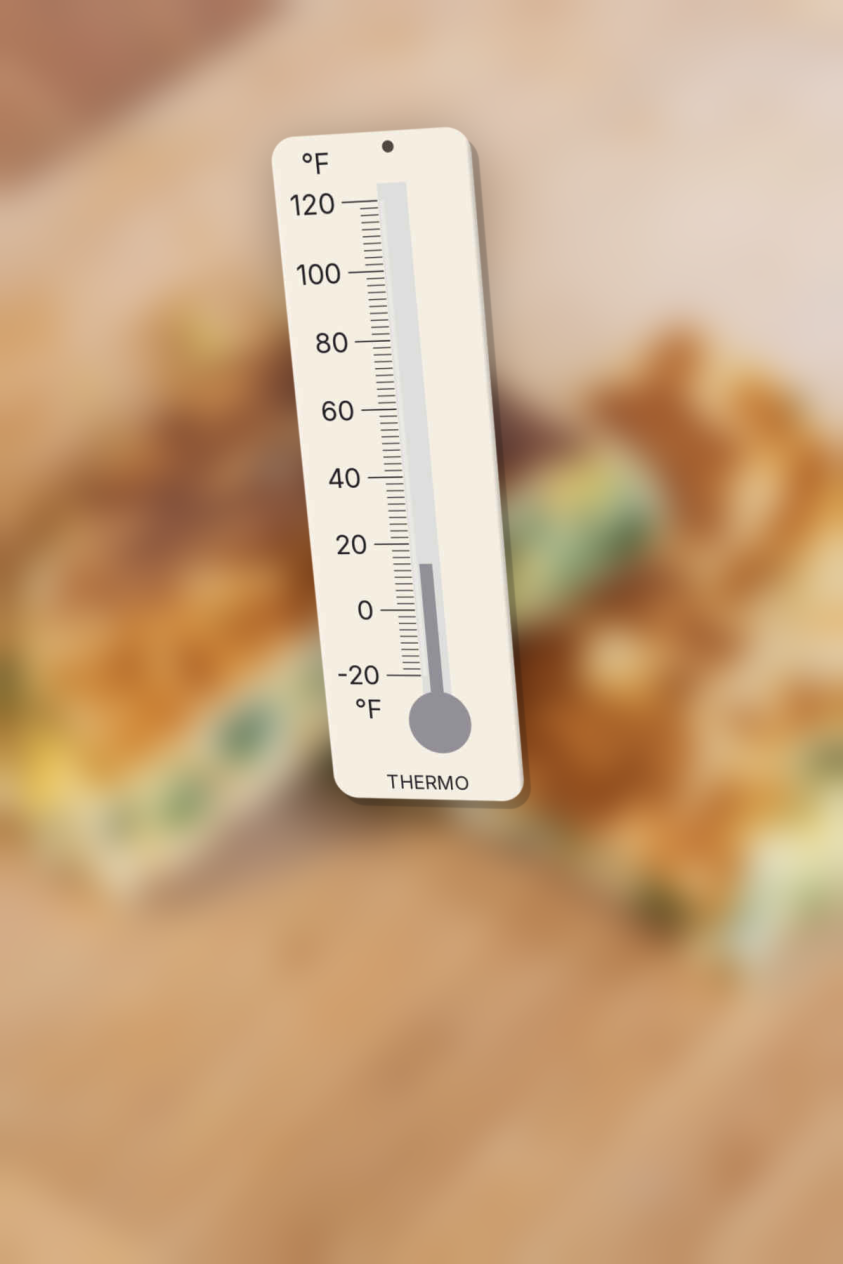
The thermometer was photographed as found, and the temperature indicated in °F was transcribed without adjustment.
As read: 14 °F
